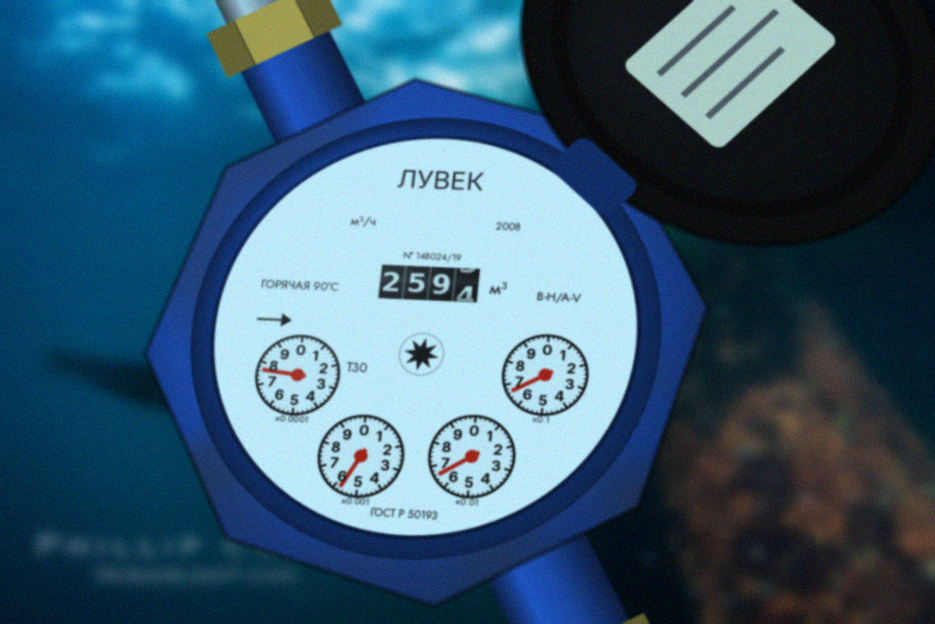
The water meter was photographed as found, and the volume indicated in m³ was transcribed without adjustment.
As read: 2593.6657 m³
